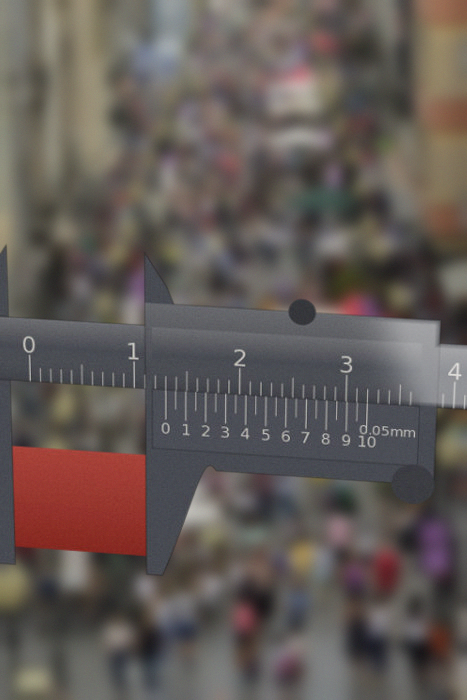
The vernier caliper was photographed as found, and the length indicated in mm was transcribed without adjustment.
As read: 13.0 mm
